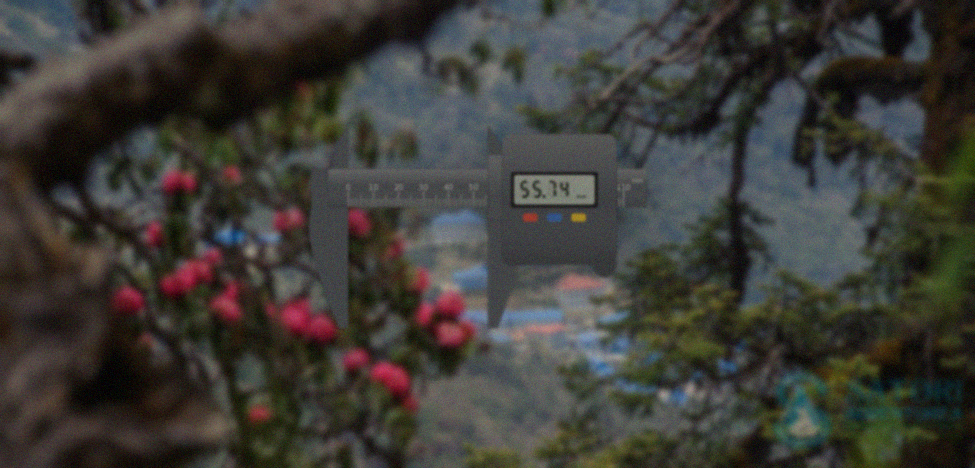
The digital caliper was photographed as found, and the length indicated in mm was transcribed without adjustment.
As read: 55.74 mm
